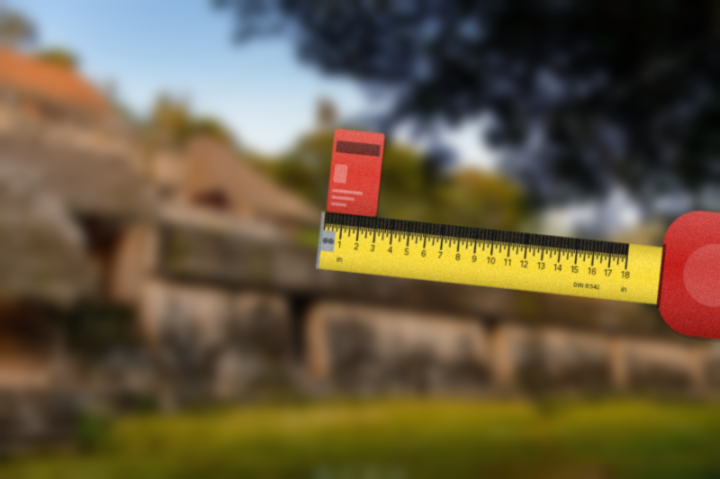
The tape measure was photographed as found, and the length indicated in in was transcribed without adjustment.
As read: 3 in
